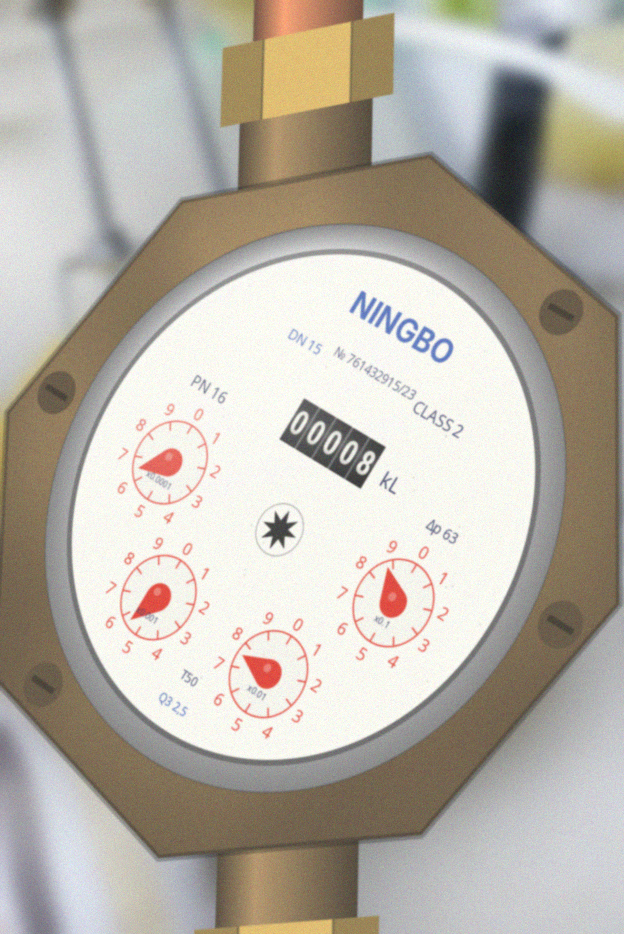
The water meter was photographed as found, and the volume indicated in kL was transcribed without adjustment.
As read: 8.8756 kL
